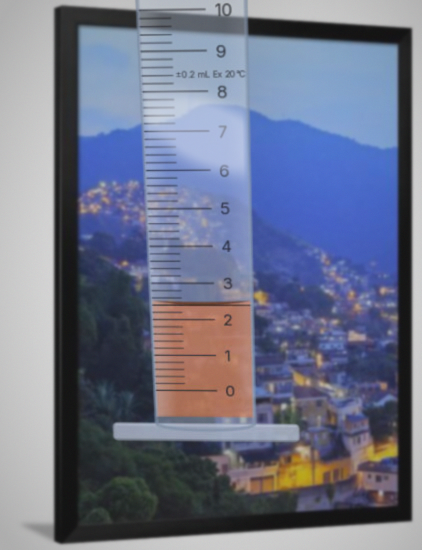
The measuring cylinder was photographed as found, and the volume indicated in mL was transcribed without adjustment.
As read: 2.4 mL
